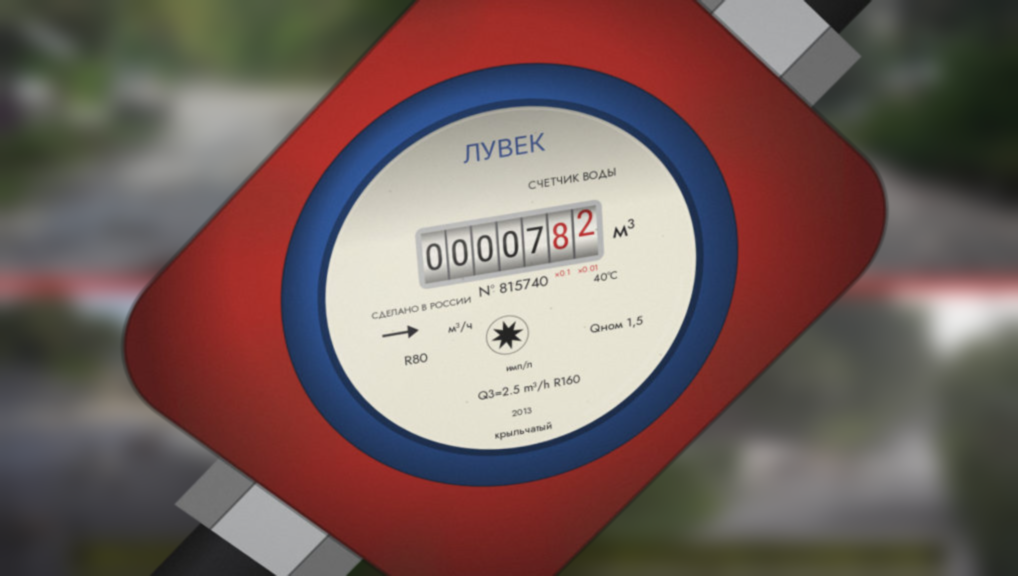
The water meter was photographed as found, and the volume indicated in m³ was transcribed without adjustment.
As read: 7.82 m³
